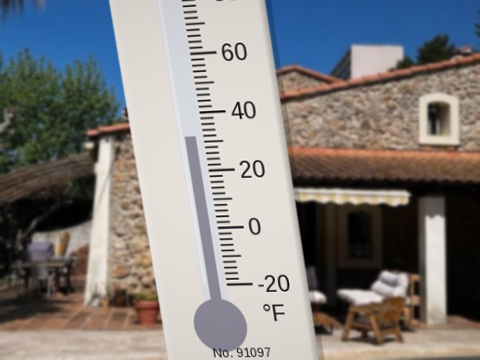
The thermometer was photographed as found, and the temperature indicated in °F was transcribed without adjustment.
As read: 32 °F
